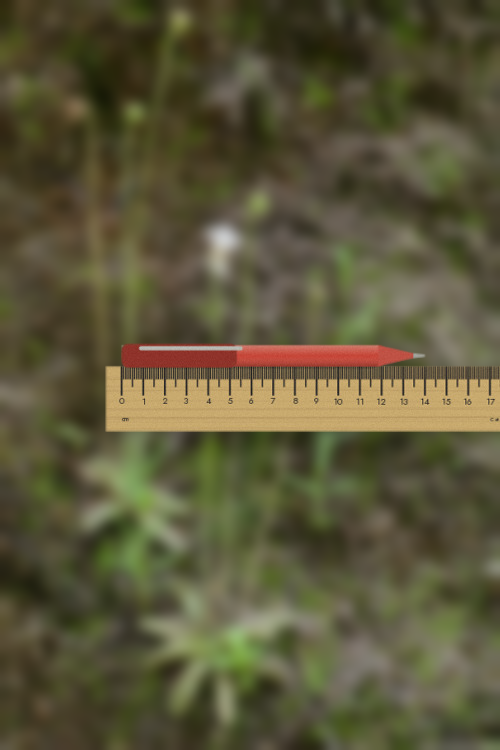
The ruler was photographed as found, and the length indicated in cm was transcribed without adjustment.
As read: 14 cm
